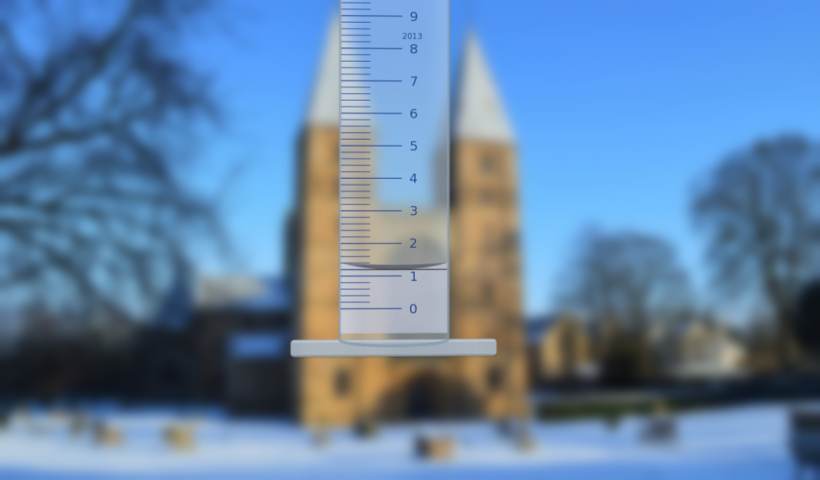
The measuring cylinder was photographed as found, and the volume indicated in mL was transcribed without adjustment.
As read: 1.2 mL
